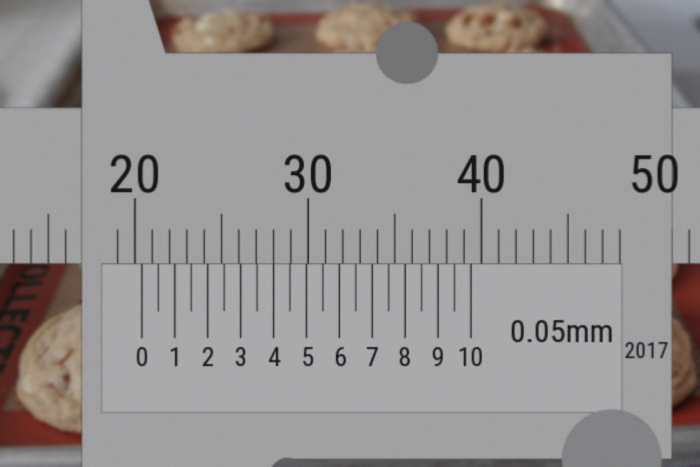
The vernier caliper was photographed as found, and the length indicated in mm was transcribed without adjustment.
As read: 20.4 mm
